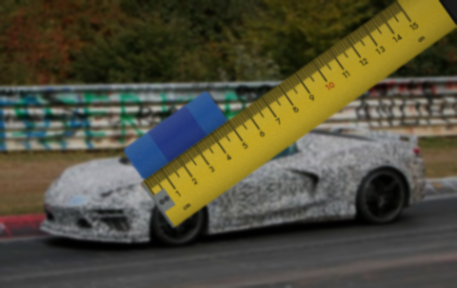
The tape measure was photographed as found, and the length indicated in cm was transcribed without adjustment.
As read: 5 cm
